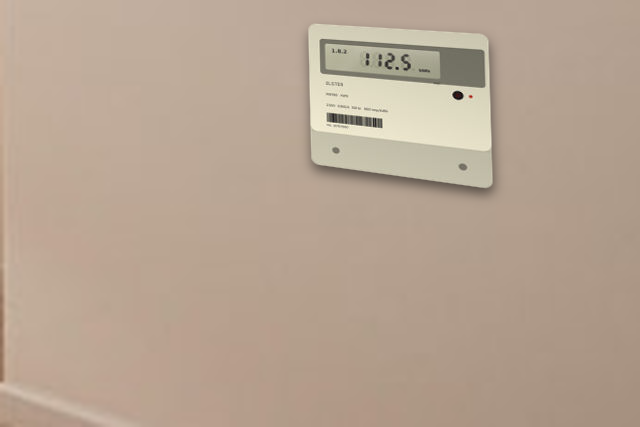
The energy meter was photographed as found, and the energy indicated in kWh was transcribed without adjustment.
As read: 112.5 kWh
